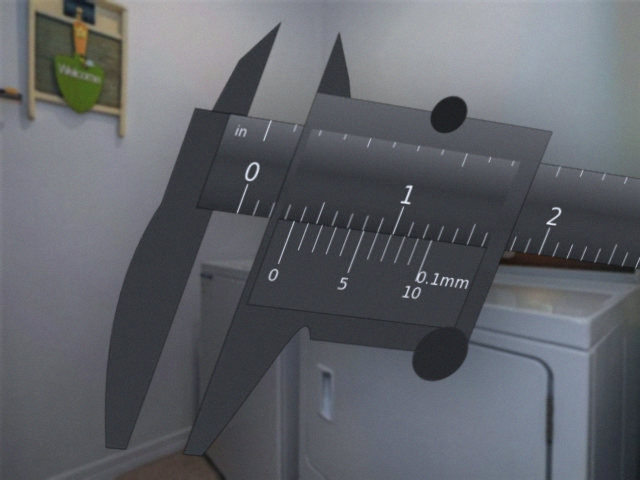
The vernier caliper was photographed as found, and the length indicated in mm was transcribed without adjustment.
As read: 3.6 mm
